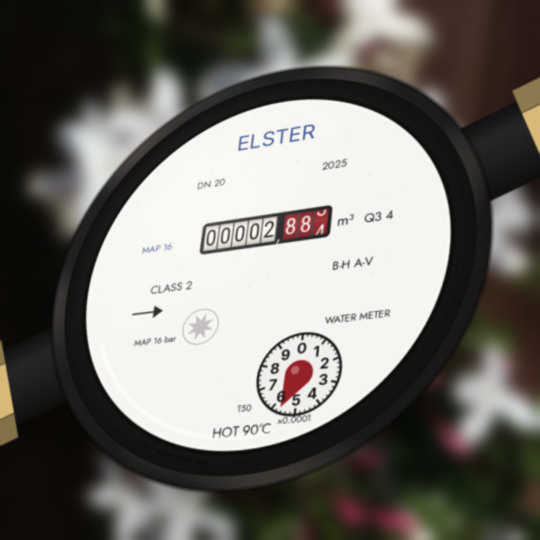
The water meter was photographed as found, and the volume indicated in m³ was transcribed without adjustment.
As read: 2.8835 m³
